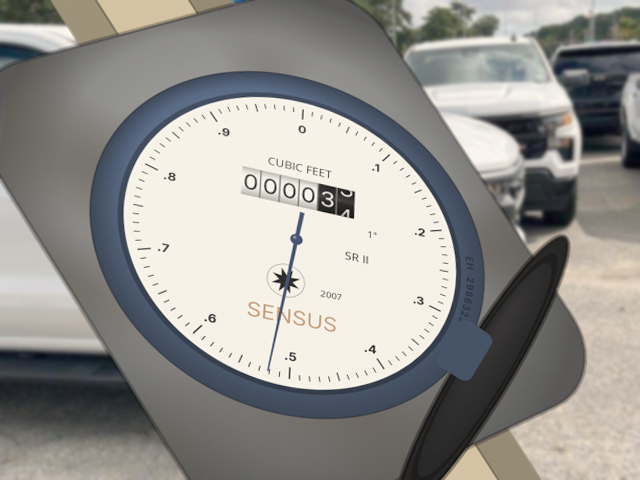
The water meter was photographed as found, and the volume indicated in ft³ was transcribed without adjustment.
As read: 33.52 ft³
